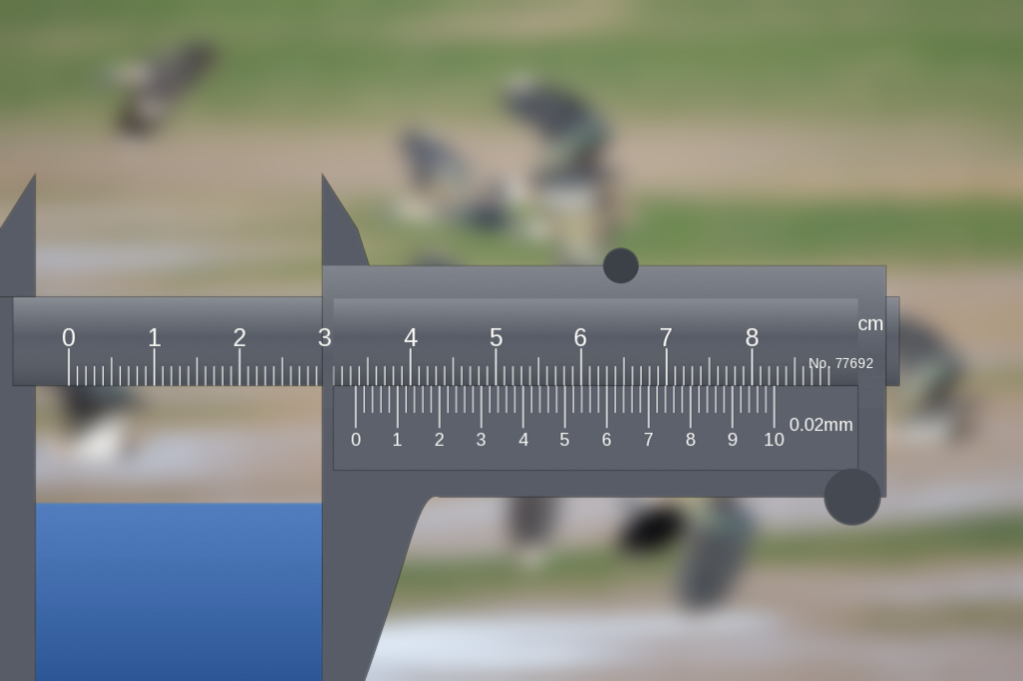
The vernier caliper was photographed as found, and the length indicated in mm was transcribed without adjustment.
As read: 33.6 mm
